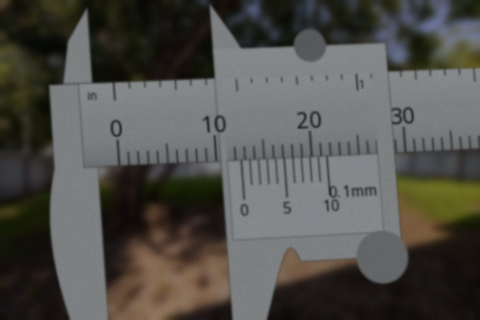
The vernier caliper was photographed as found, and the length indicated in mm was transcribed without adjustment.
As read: 12.6 mm
